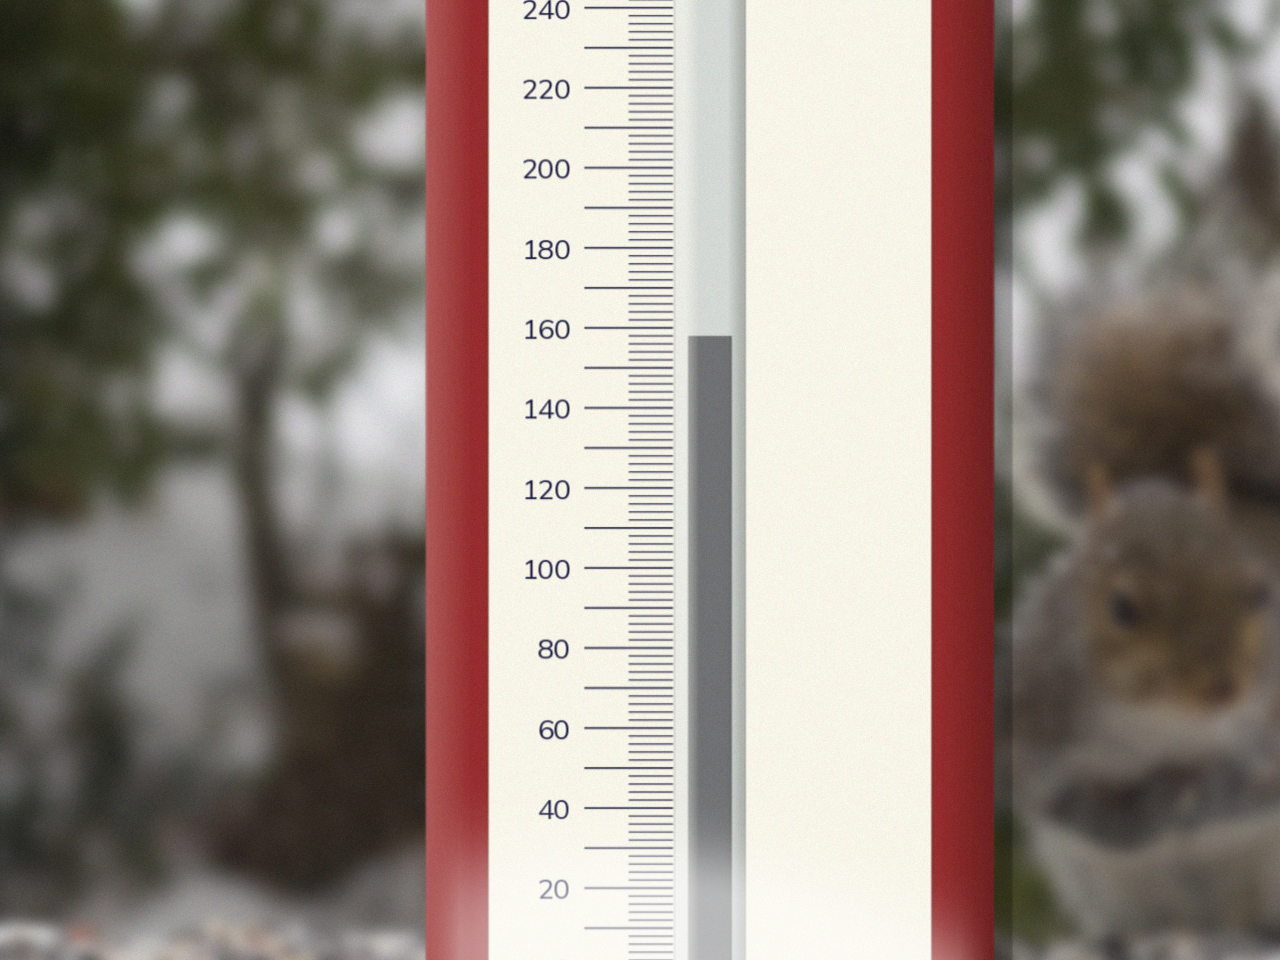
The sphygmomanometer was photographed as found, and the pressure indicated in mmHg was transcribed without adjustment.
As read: 158 mmHg
